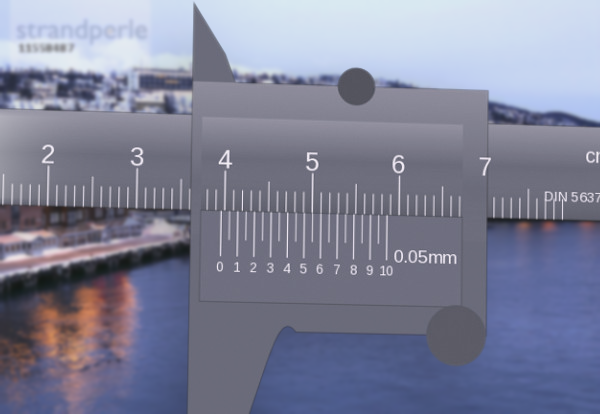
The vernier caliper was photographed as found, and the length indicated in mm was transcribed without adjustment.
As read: 39.6 mm
